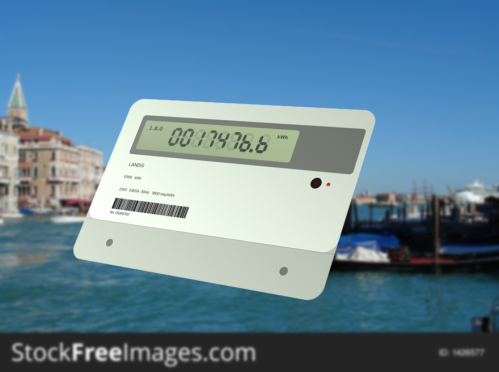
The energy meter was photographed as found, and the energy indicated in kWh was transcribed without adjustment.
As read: 17476.6 kWh
